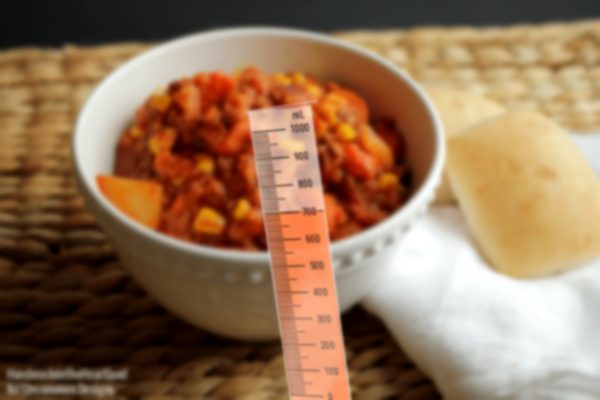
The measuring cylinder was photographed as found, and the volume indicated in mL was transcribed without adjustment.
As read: 700 mL
